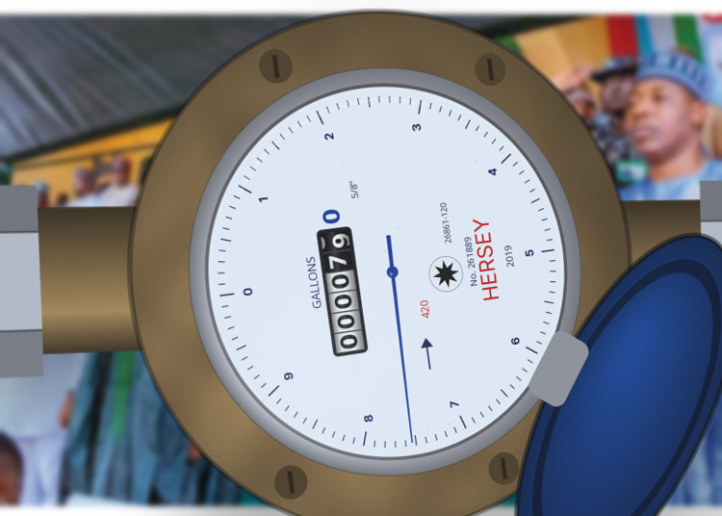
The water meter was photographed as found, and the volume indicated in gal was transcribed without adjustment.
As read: 787.5 gal
